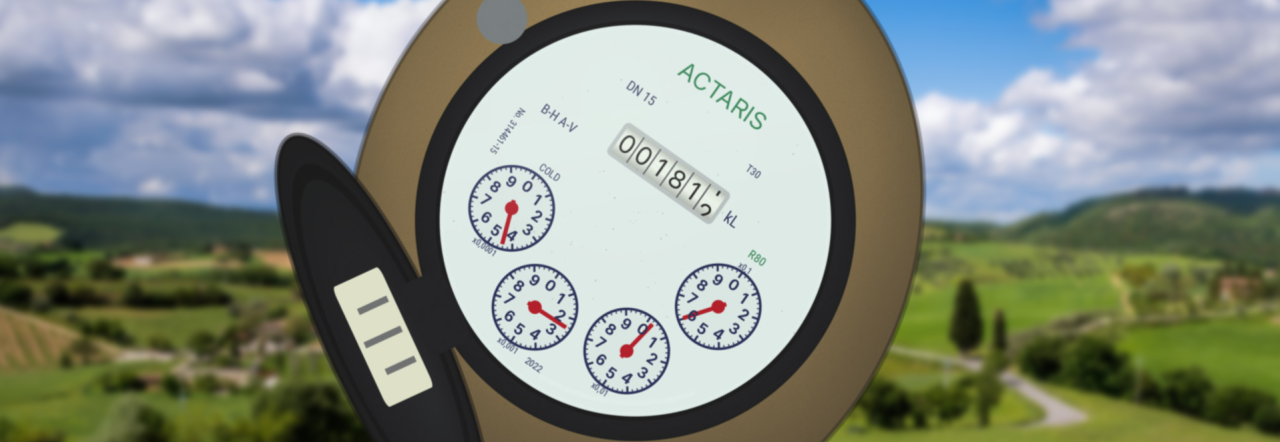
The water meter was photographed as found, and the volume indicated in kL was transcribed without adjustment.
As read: 1811.6024 kL
